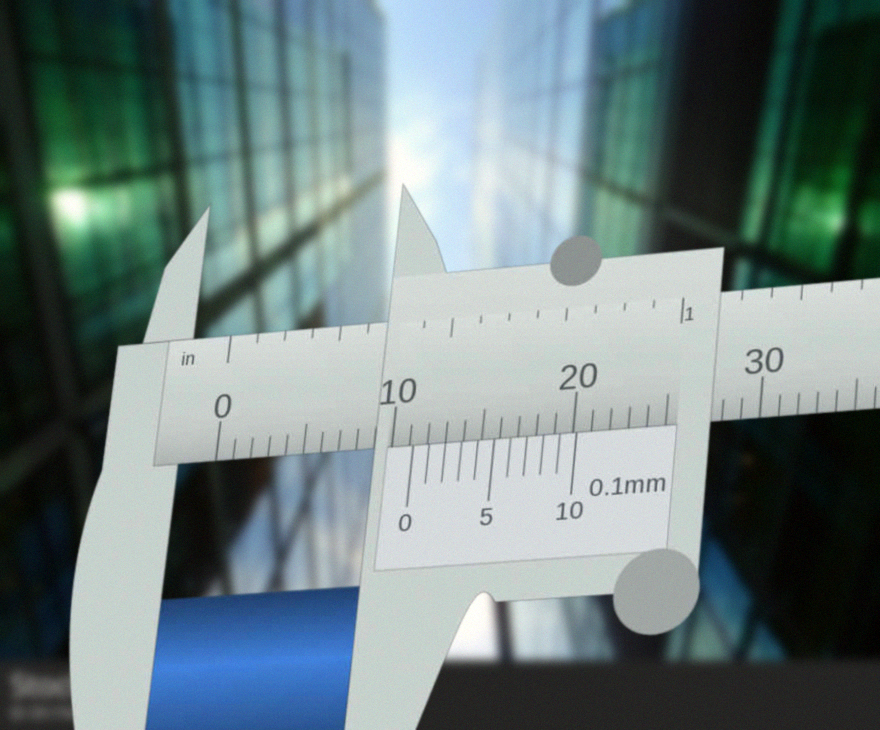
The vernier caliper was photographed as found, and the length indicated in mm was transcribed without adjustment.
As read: 11.2 mm
